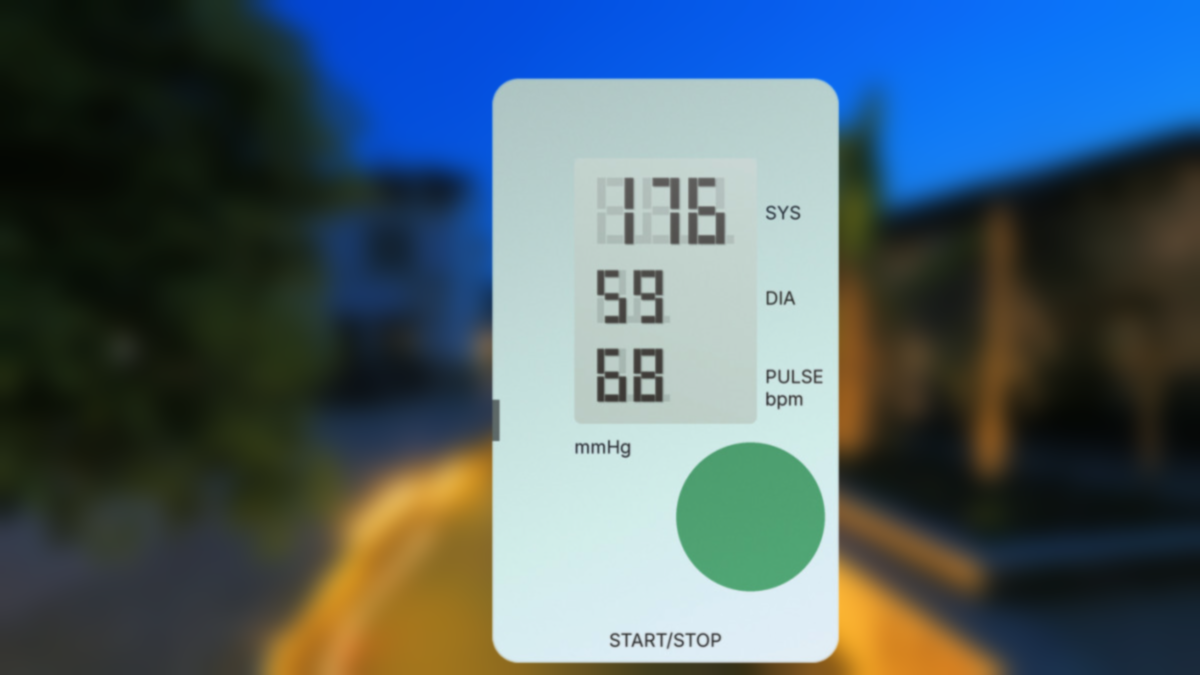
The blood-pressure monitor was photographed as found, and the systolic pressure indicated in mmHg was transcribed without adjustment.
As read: 176 mmHg
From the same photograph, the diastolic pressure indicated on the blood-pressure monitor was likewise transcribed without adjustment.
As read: 59 mmHg
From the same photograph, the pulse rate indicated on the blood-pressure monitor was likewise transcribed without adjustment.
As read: 68 bpm
